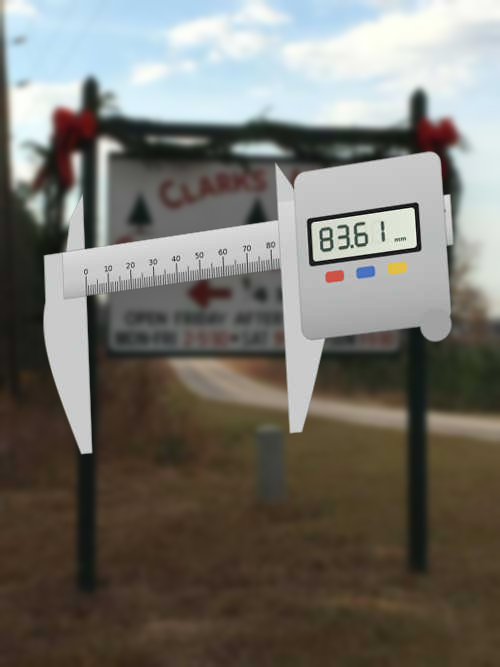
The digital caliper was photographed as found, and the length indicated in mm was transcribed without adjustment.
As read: 83.61 mm
